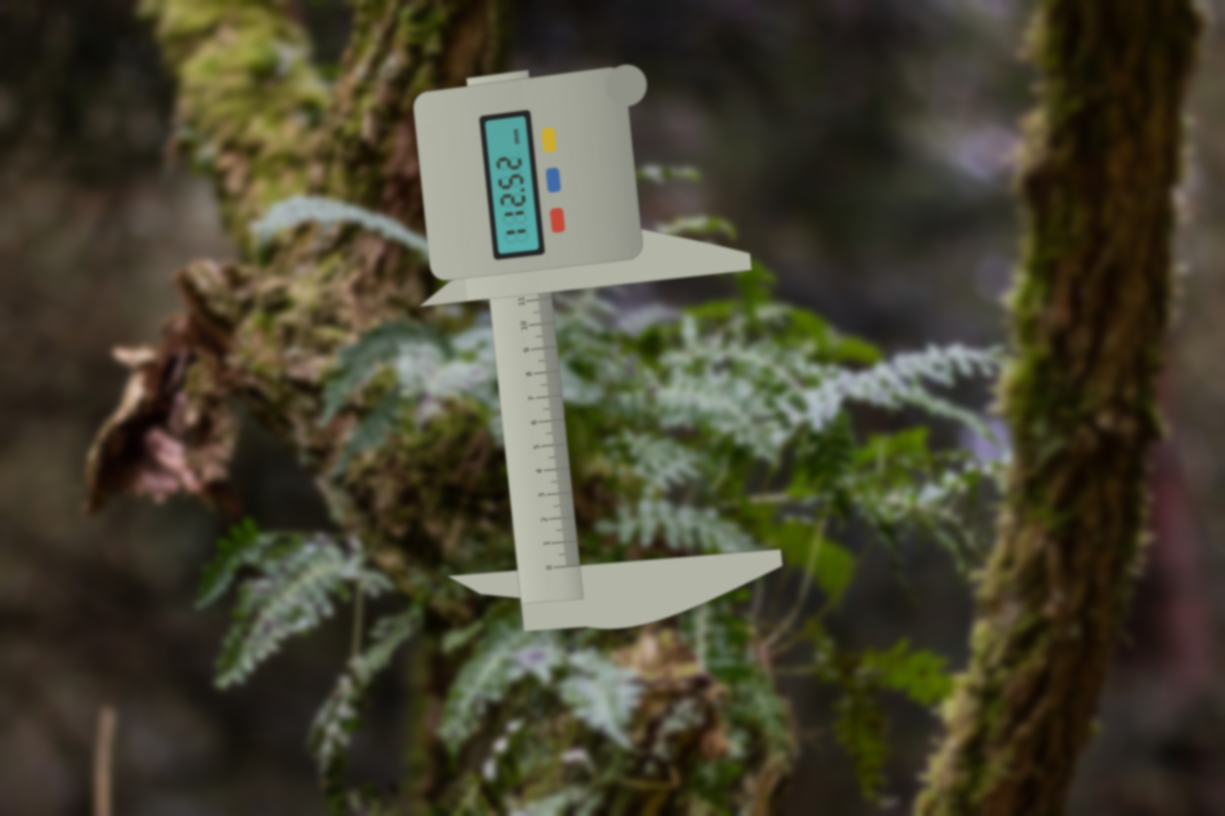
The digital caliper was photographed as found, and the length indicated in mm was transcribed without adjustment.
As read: 112.52 mm
